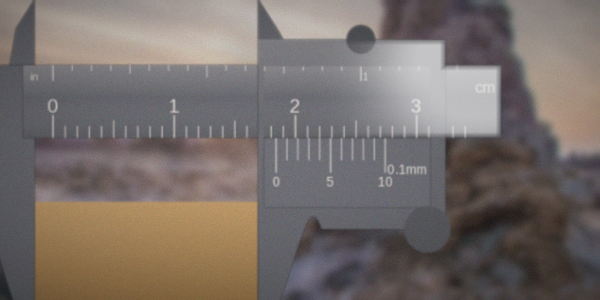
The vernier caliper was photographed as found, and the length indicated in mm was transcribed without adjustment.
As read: 18.4 mm
